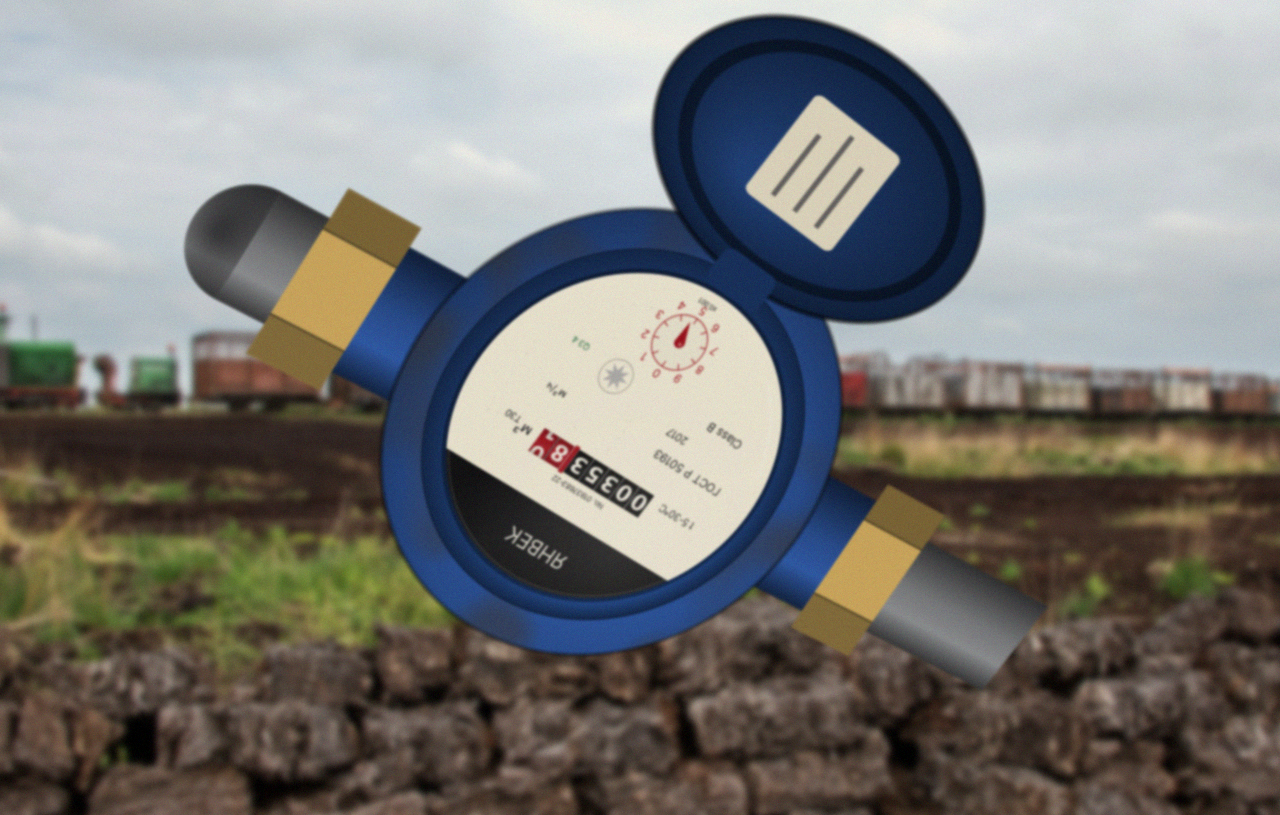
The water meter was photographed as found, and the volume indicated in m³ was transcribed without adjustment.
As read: 353.804 m³
